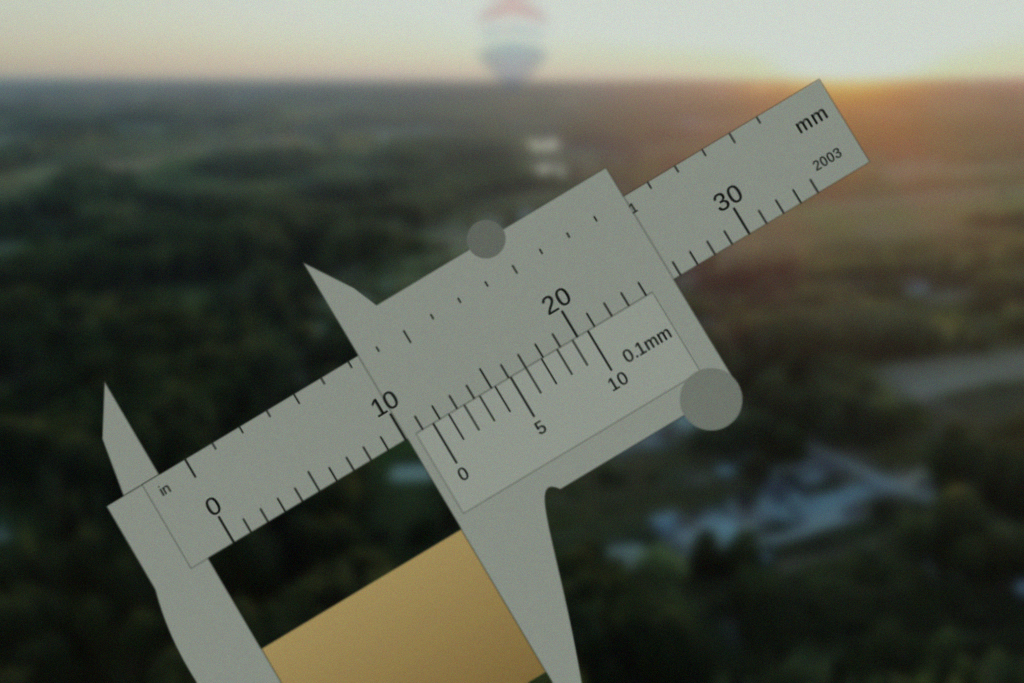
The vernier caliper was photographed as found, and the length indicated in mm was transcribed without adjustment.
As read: 11.6 mm
